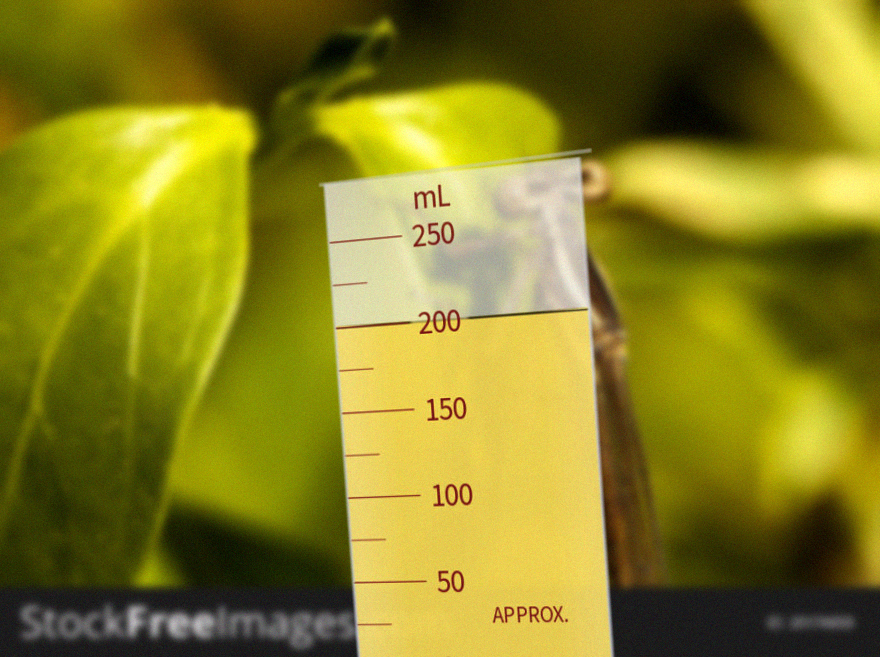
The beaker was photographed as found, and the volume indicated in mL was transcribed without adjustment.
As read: 200 mL
